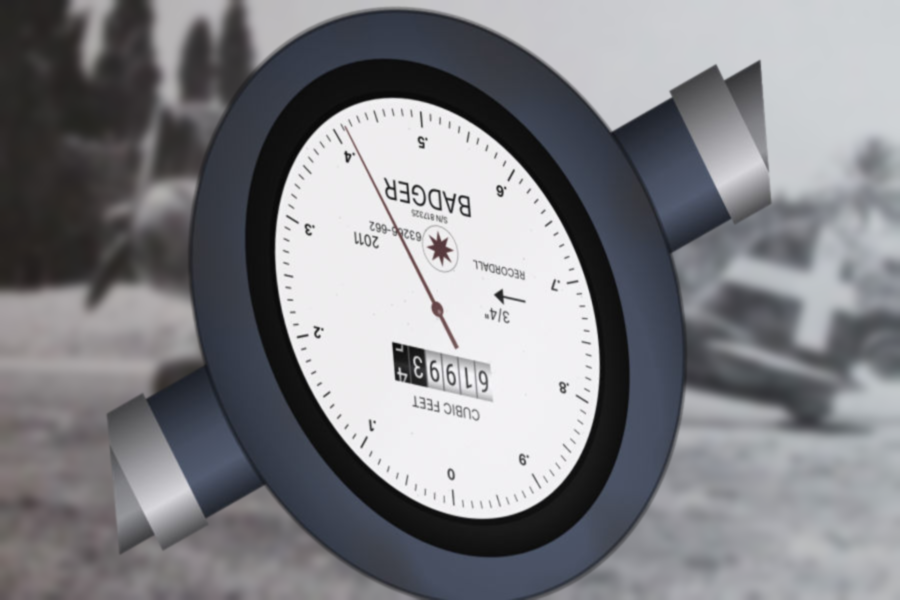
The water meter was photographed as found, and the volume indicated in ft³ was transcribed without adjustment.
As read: 619934.41 ft³
